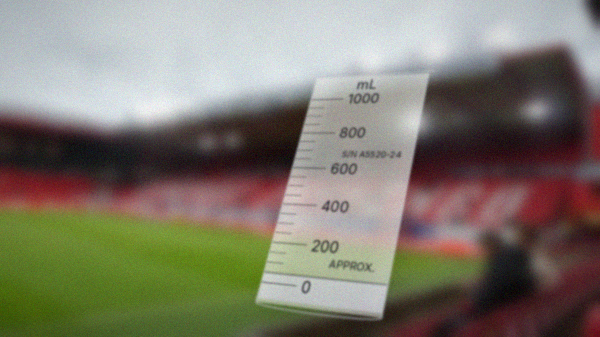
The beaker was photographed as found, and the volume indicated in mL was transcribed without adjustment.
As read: 50 mL
